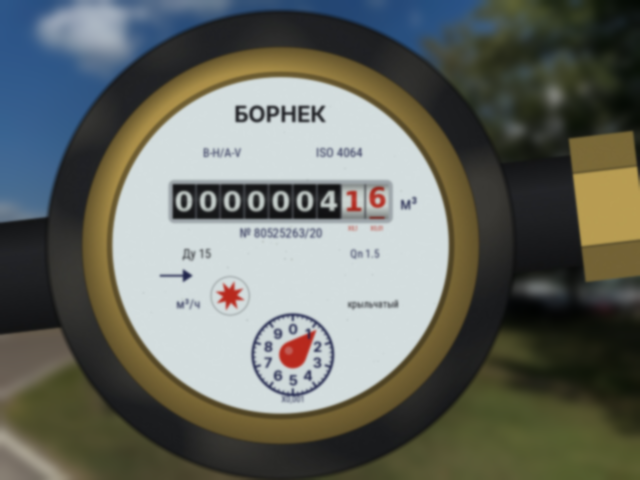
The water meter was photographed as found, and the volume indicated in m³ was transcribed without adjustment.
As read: 4.161 m³
